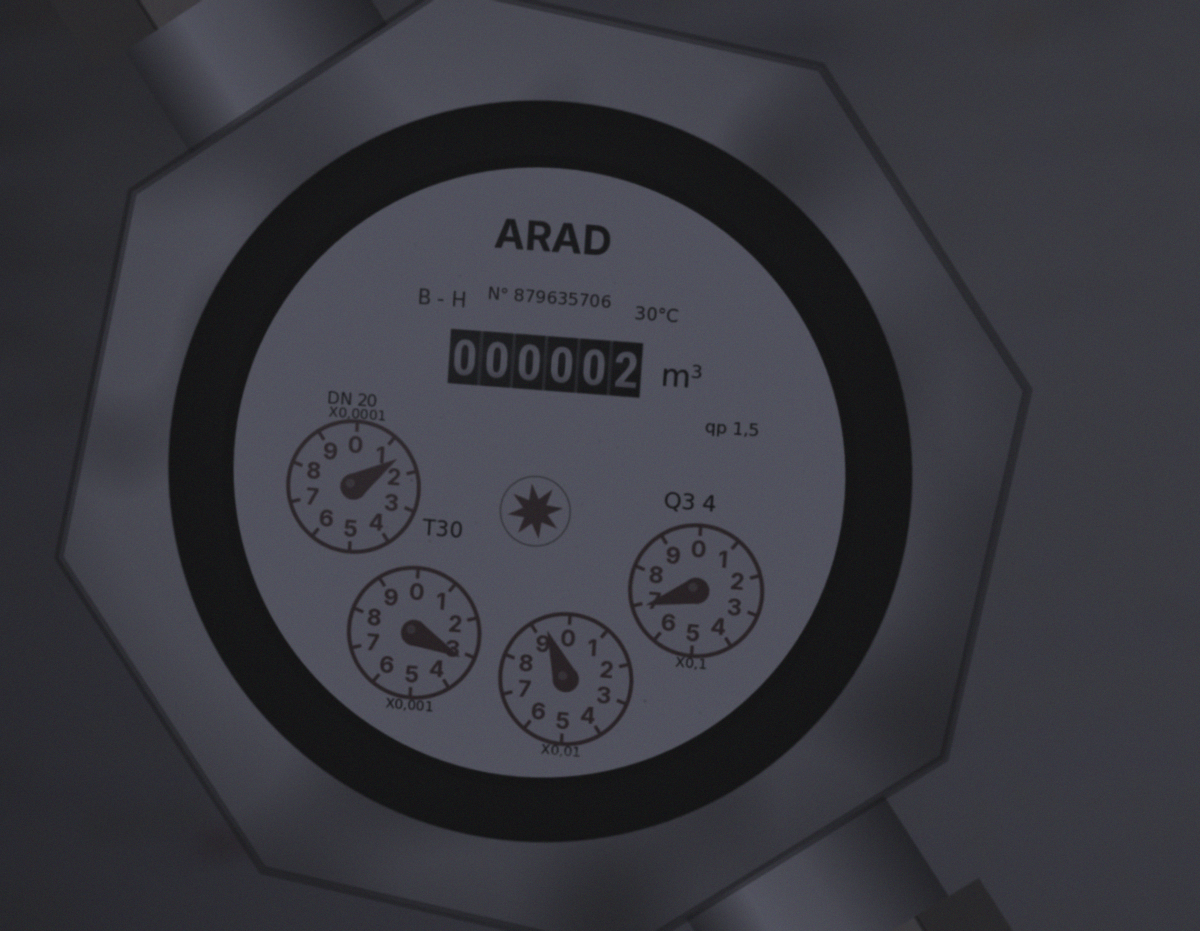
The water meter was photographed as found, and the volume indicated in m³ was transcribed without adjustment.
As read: 2.6931 m³
